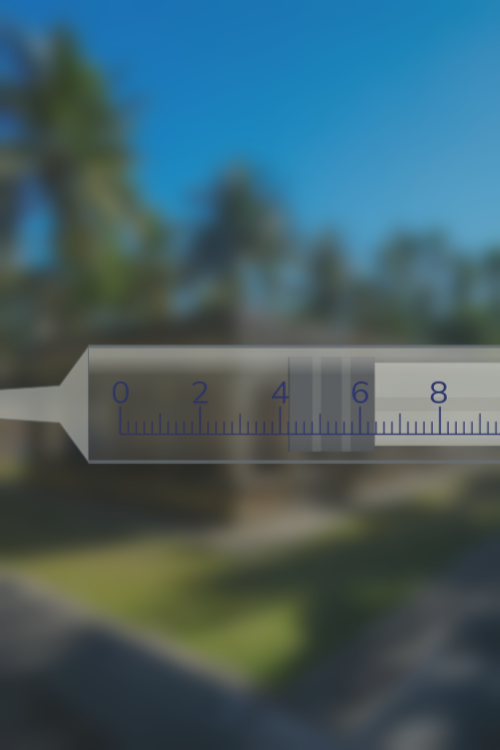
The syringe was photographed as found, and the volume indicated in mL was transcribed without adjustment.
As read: 4.2 mL
